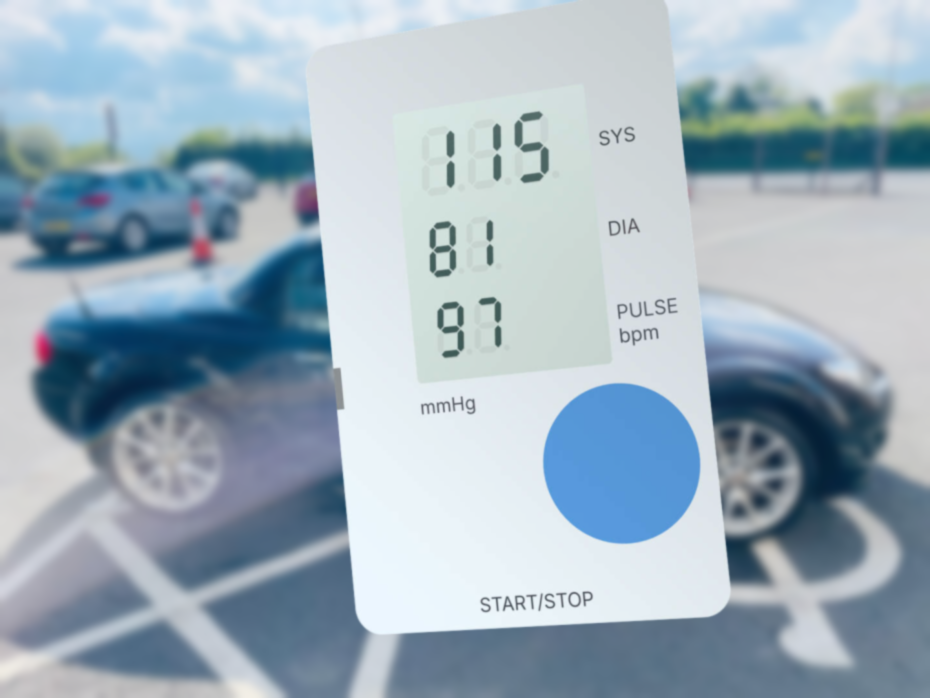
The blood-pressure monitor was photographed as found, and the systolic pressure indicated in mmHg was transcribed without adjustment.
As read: 115 mmHg
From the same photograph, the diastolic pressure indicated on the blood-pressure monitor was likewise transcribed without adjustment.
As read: 81 mmHg
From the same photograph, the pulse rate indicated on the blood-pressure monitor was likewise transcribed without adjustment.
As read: 97 bpm
